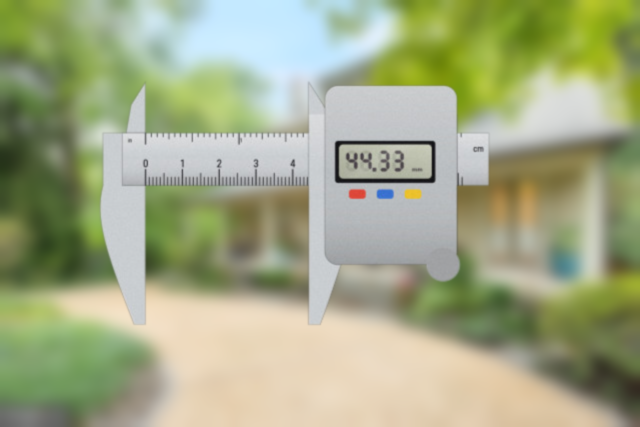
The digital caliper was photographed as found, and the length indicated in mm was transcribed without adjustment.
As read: 44.33 mm
